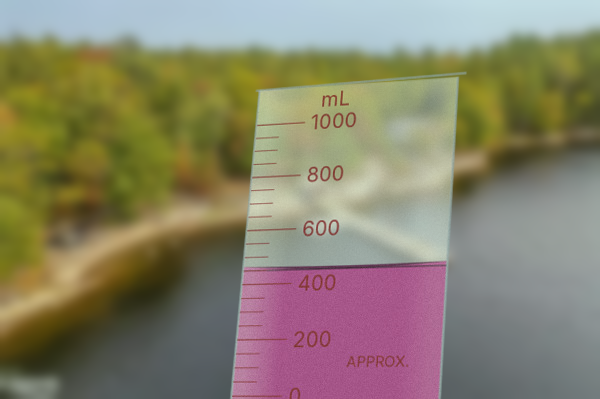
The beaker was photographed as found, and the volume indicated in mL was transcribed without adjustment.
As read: 450 mL
